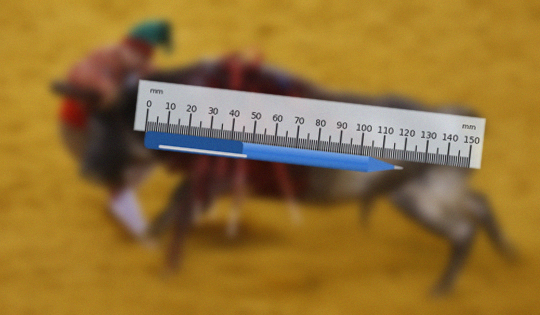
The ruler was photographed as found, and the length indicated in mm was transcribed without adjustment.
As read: 120 mm
